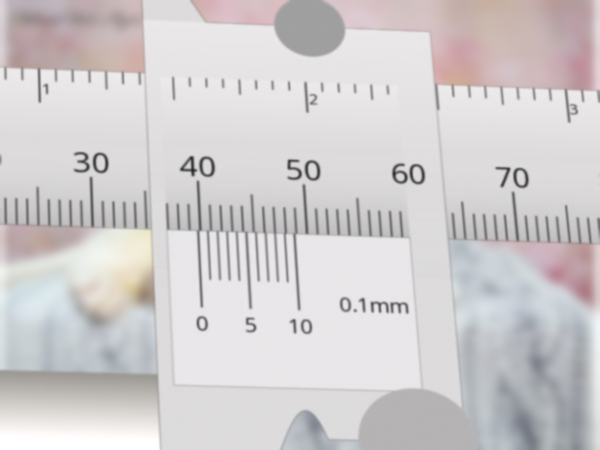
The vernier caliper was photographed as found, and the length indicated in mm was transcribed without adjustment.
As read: 39.8 mm
